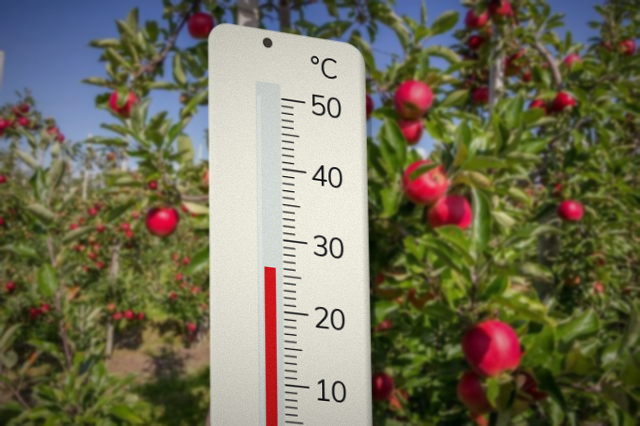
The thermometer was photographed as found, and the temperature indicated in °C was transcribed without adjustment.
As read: 26 °C
